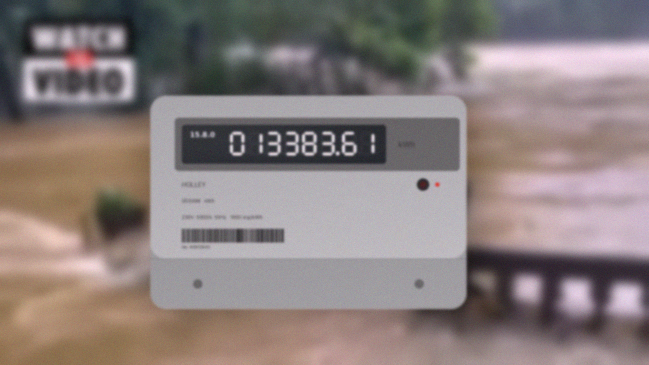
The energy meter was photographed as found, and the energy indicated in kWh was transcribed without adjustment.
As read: 13383.61 kWh
